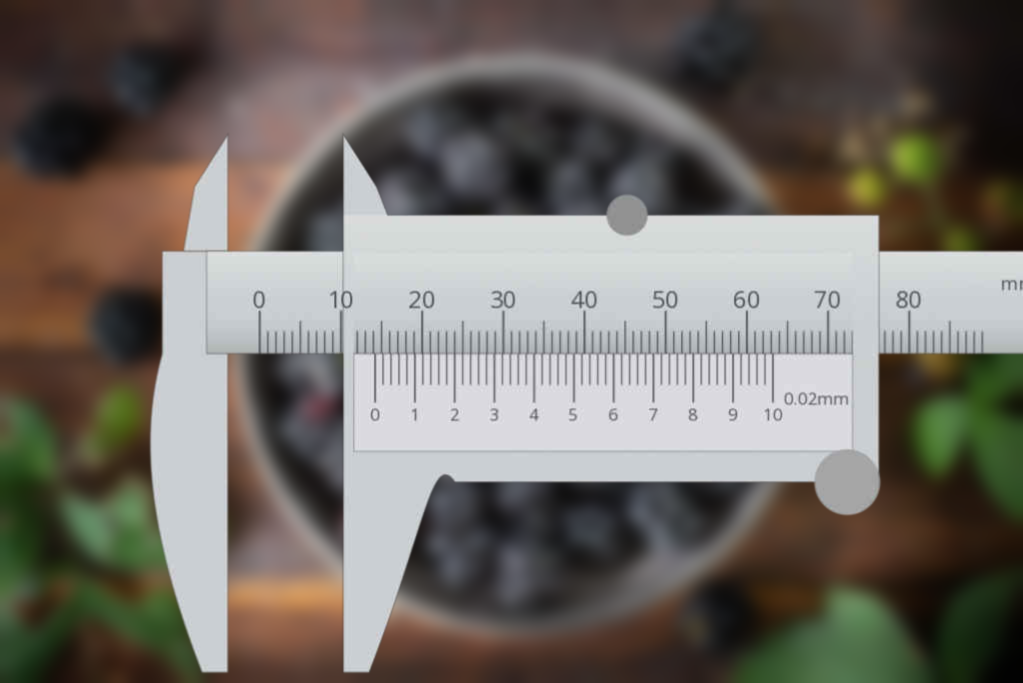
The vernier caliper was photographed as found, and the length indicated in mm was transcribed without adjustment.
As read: 14.2 mm
